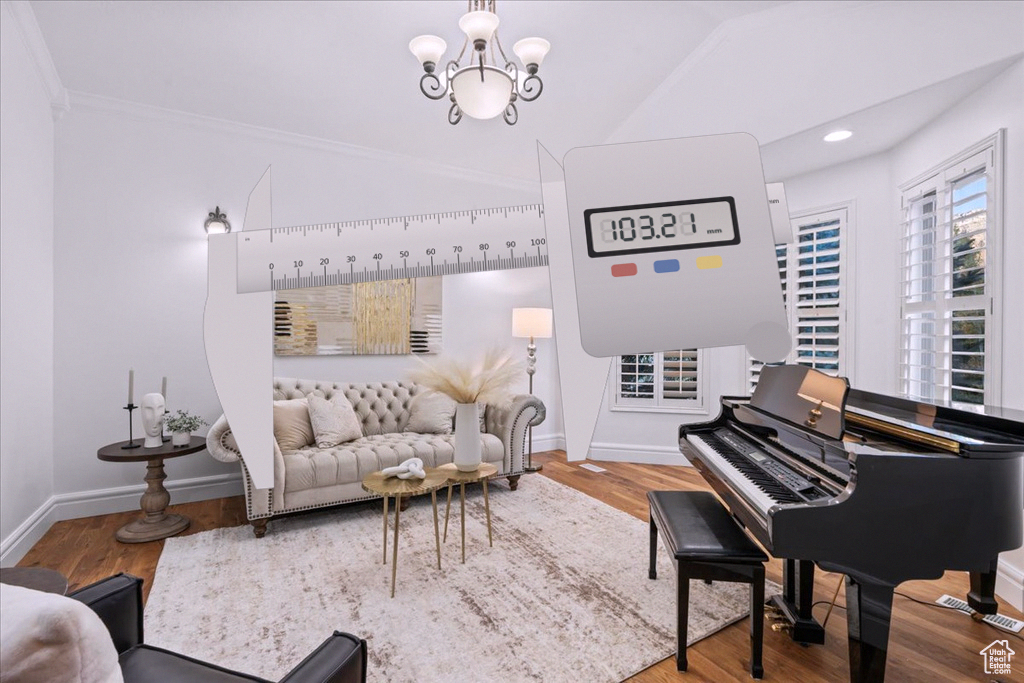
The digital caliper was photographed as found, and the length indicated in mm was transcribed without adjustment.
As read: 103.21 mm
